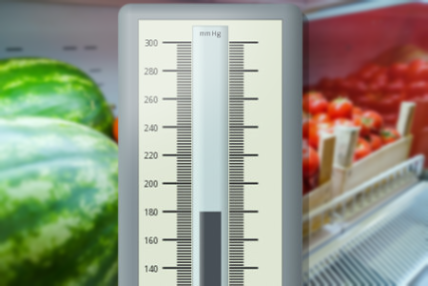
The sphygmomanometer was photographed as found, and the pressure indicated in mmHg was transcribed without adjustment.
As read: 180 mmHg
